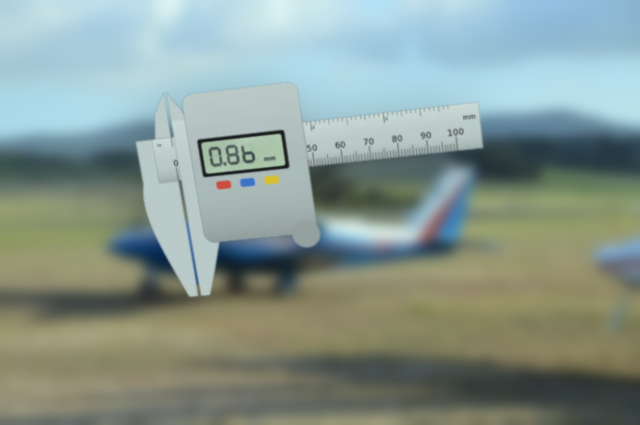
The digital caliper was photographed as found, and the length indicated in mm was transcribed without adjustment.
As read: 0.86 mm
